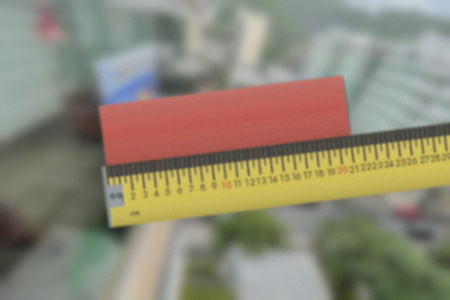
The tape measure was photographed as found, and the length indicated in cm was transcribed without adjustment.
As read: 21 cm
